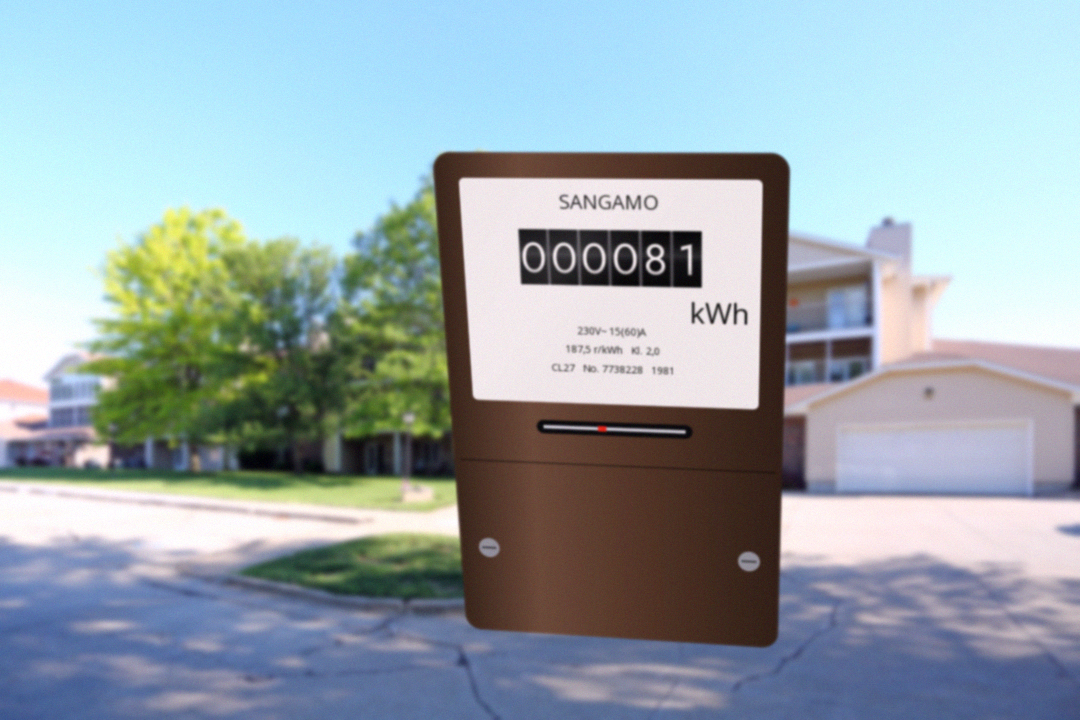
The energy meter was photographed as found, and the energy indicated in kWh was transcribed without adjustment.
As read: 81 kWh
